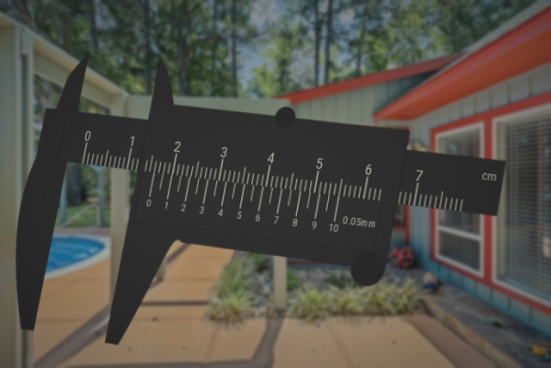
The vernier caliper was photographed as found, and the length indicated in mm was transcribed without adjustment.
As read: 16.0 mm
